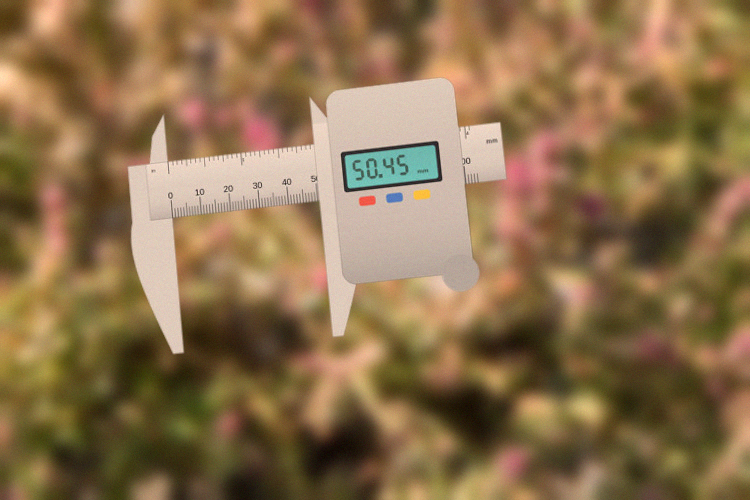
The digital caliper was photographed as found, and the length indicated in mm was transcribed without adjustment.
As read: 50.45 mm
